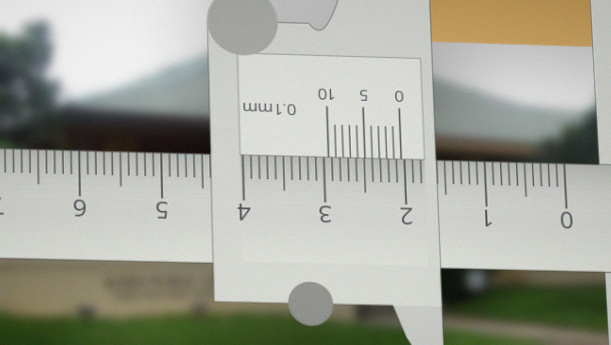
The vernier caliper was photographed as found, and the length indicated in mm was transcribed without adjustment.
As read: 20.4 mm
